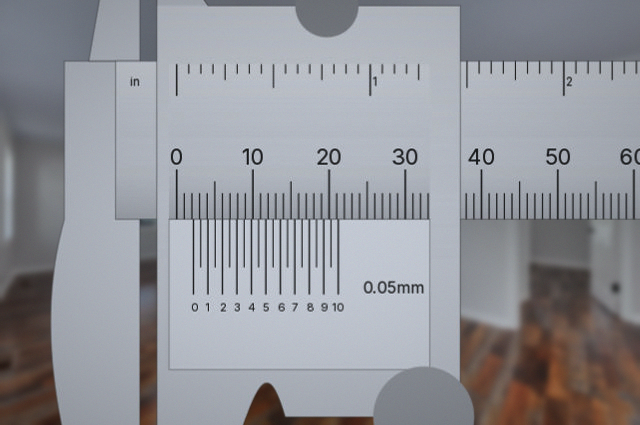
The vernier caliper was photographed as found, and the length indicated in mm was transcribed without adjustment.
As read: 2.2 mm
